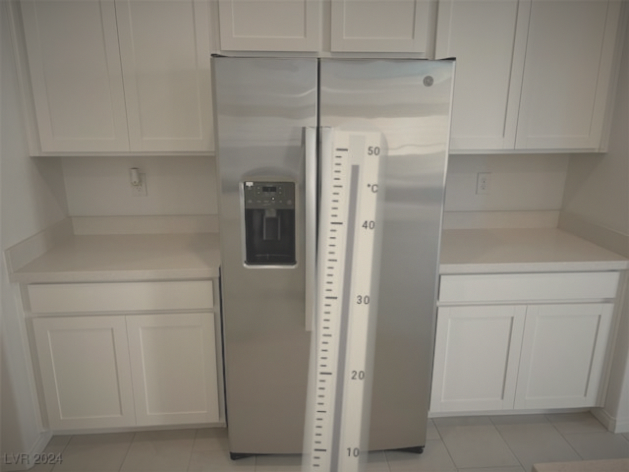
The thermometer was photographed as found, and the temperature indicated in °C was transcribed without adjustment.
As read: 48 °C
